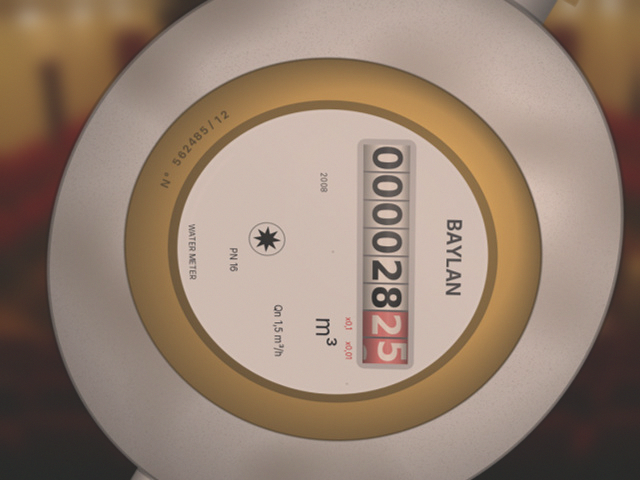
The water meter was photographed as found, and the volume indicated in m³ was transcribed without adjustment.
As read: 28.25 m³
